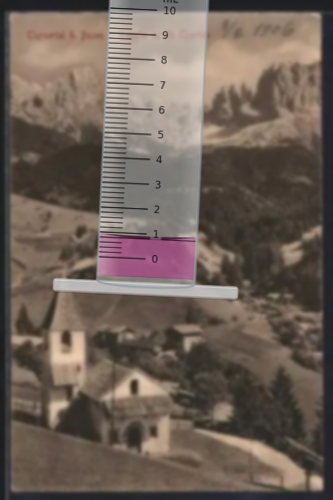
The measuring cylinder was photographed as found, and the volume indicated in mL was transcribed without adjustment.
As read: 0.8 mL
